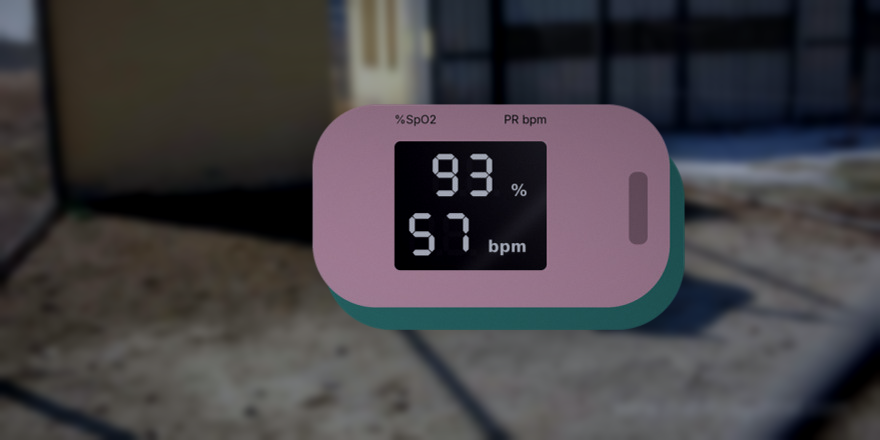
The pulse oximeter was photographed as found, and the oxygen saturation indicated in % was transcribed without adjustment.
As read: 93 %
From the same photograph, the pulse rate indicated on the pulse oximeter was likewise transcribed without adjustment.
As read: 57 bpm
